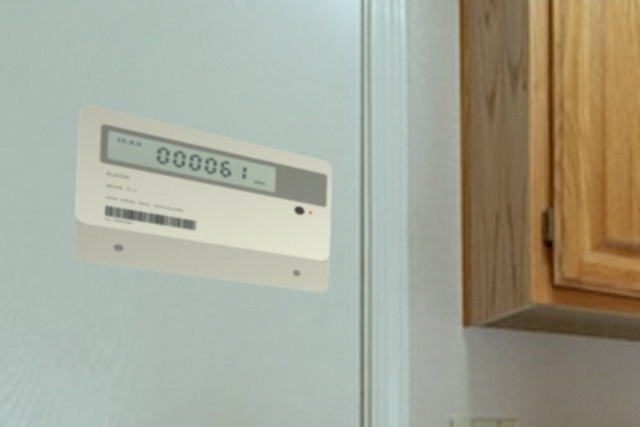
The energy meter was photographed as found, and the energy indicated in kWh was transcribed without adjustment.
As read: 61 kWh
